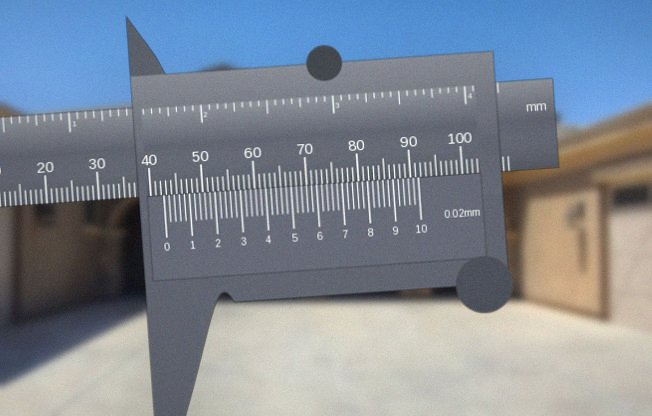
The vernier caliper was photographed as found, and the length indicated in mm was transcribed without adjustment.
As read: 42.5 mm
